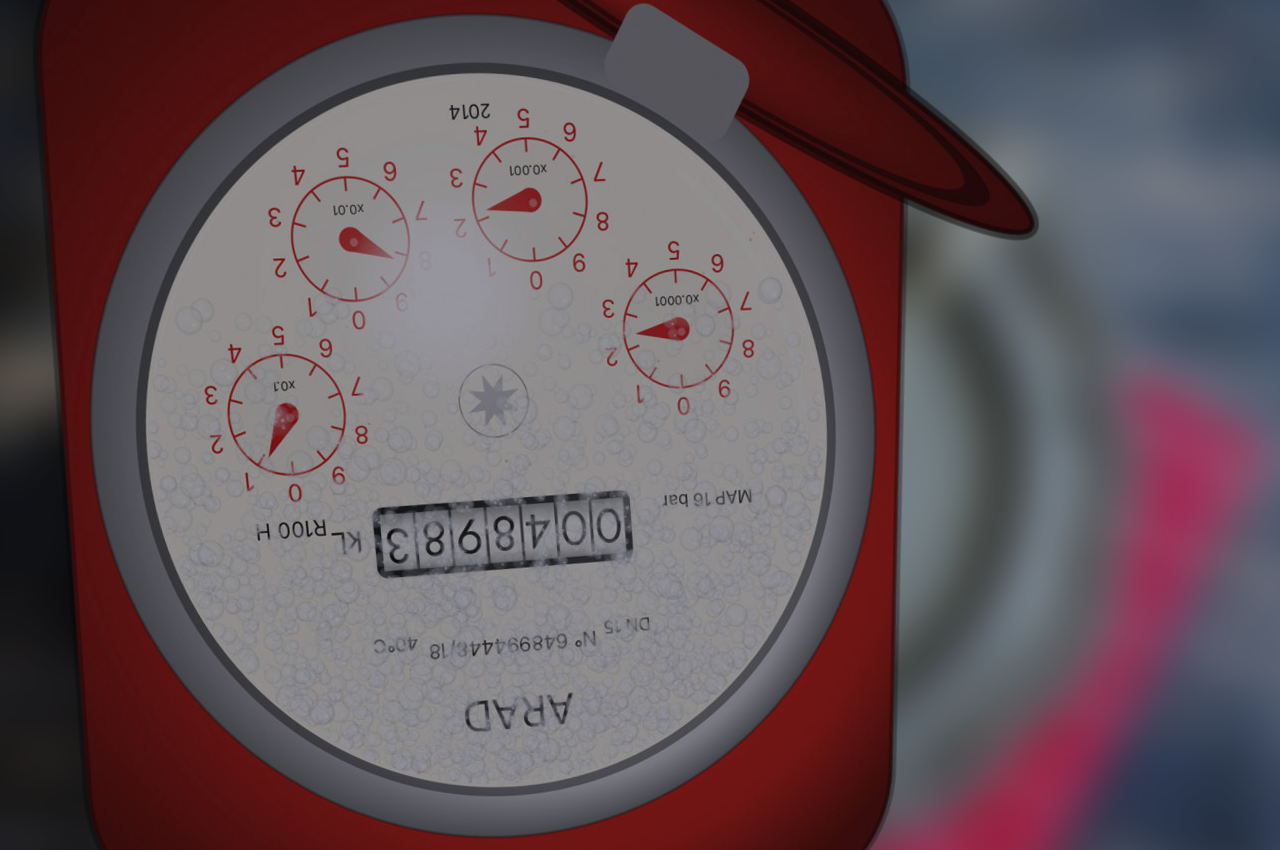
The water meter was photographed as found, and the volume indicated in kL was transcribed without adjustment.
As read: 48983.0822 kL
